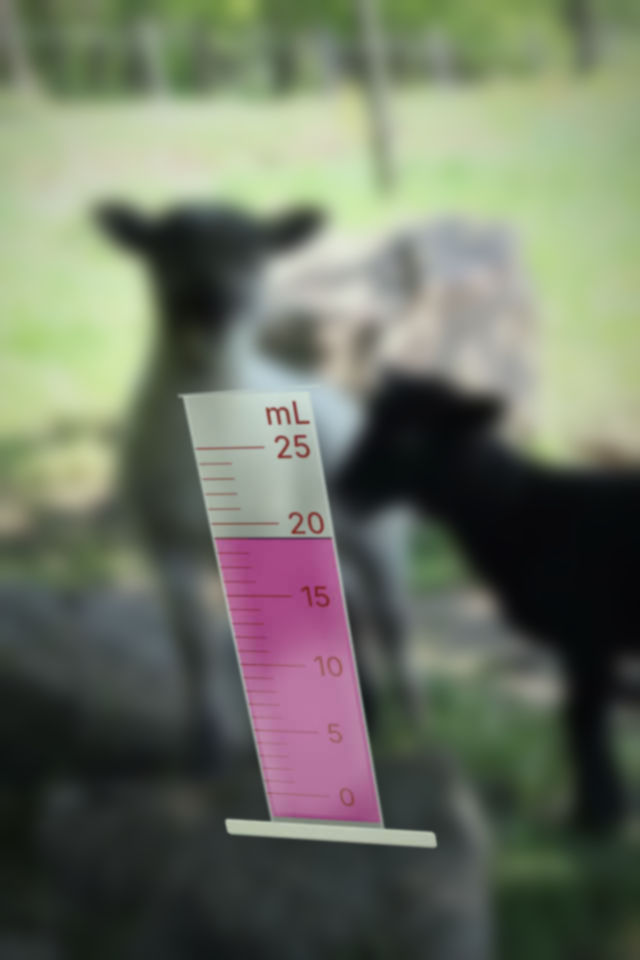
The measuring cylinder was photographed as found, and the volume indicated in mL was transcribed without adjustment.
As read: 19 mL
